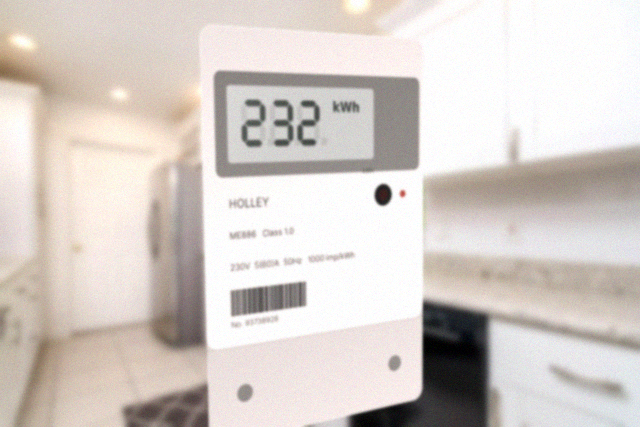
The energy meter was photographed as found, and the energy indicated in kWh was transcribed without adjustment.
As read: 232 kWh
